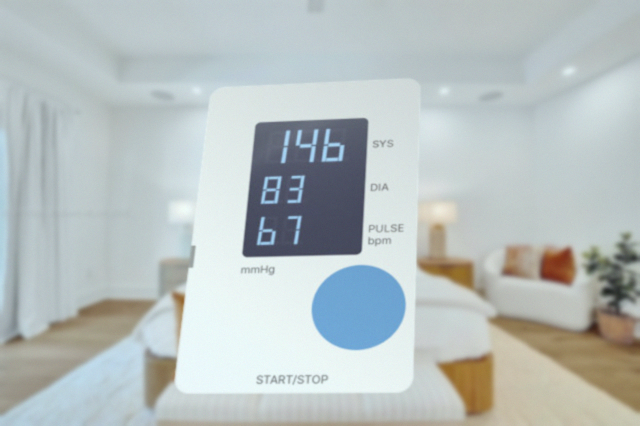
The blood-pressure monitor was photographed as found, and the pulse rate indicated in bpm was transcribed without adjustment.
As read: 67 bpm
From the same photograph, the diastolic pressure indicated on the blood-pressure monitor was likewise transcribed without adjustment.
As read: 83 mmHg
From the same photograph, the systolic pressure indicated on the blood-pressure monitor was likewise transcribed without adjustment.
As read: 146 mmHg
